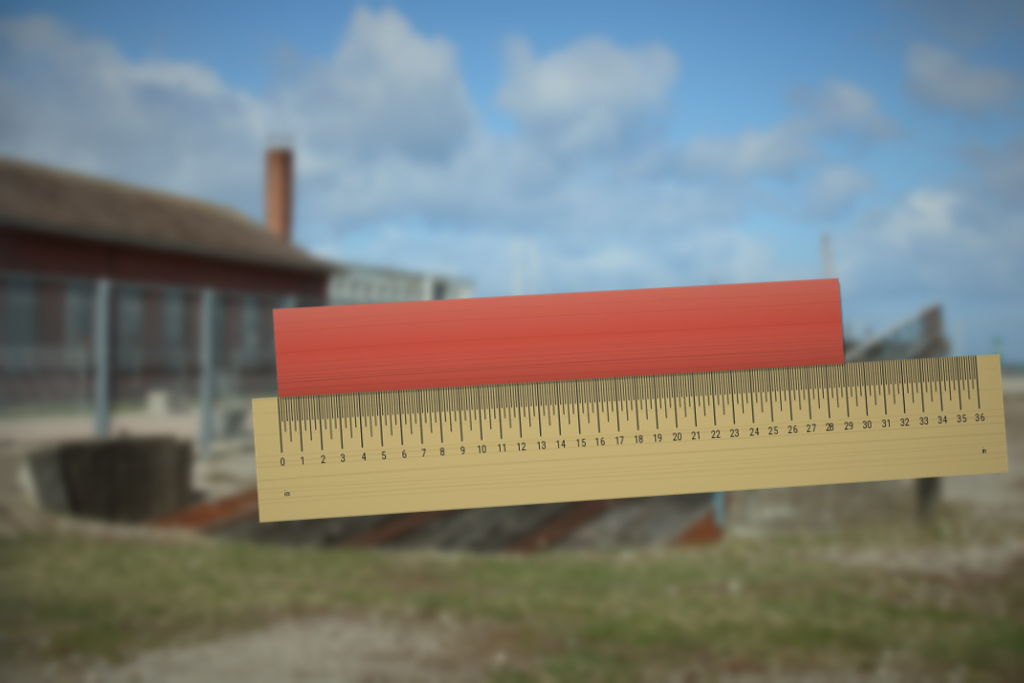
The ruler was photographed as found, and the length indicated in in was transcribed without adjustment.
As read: 29 in
